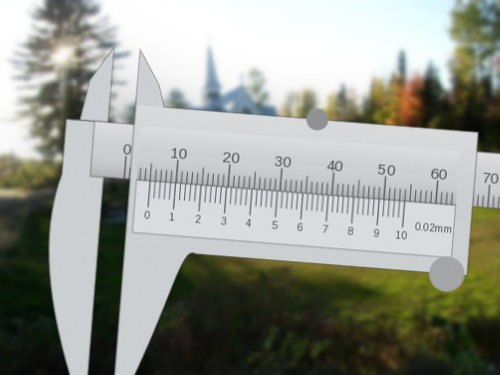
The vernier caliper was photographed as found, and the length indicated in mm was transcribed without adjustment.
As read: 5.0 mm
